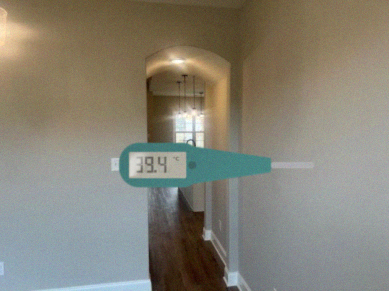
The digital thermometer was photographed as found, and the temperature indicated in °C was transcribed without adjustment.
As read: 39.4 °C
